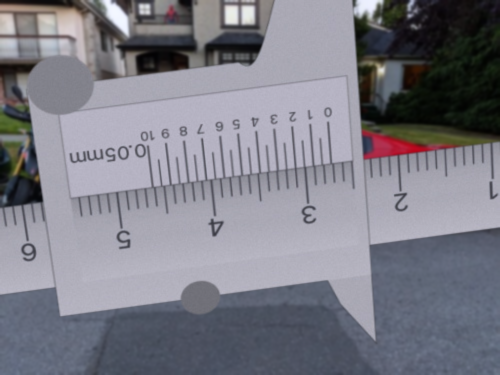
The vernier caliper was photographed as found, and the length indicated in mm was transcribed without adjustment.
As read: 27.2 mm
